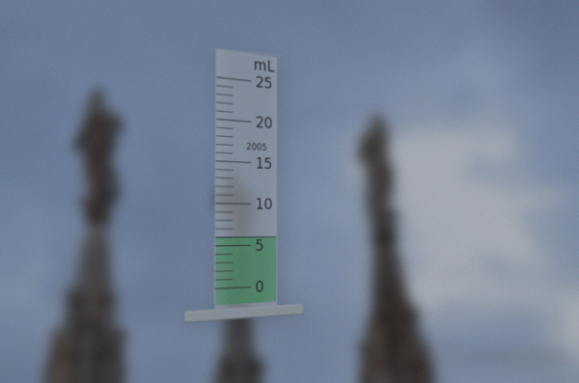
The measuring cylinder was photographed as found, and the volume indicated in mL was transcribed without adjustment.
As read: 6 mL
